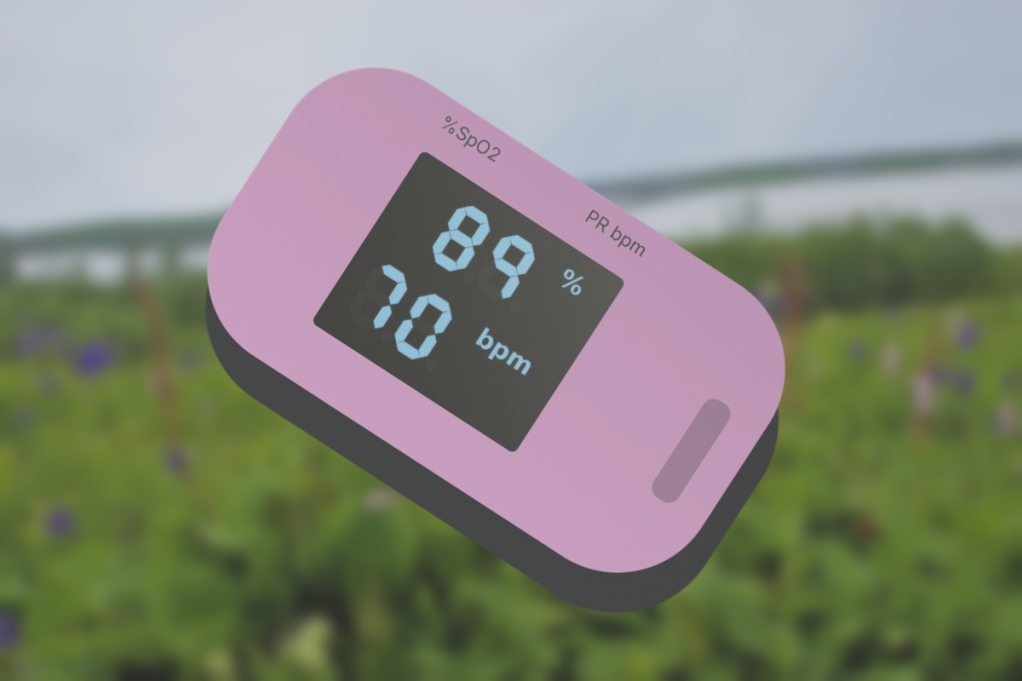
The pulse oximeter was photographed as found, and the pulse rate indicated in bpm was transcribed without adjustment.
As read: 70 bpm
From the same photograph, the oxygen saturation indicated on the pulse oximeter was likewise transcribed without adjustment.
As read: 89 %
